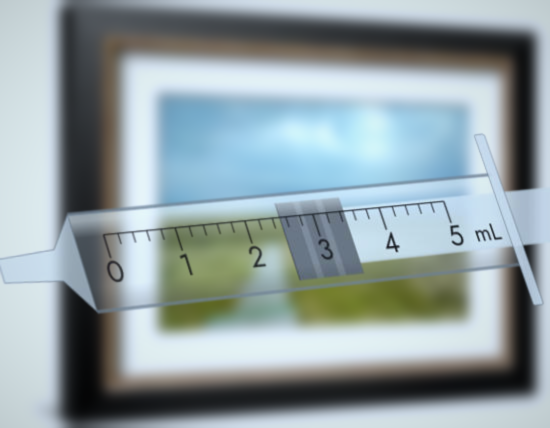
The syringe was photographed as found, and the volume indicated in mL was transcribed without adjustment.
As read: 2.5 mL
